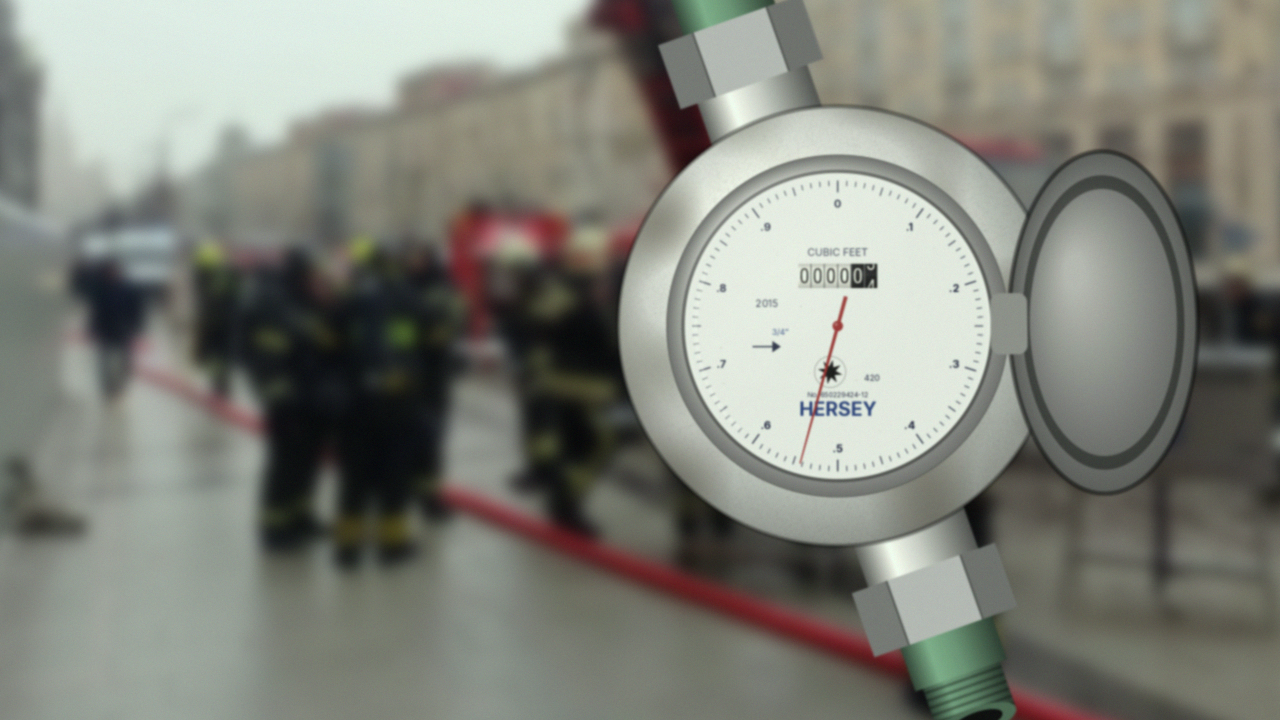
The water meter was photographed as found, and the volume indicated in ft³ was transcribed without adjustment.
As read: 3.54 ft³
